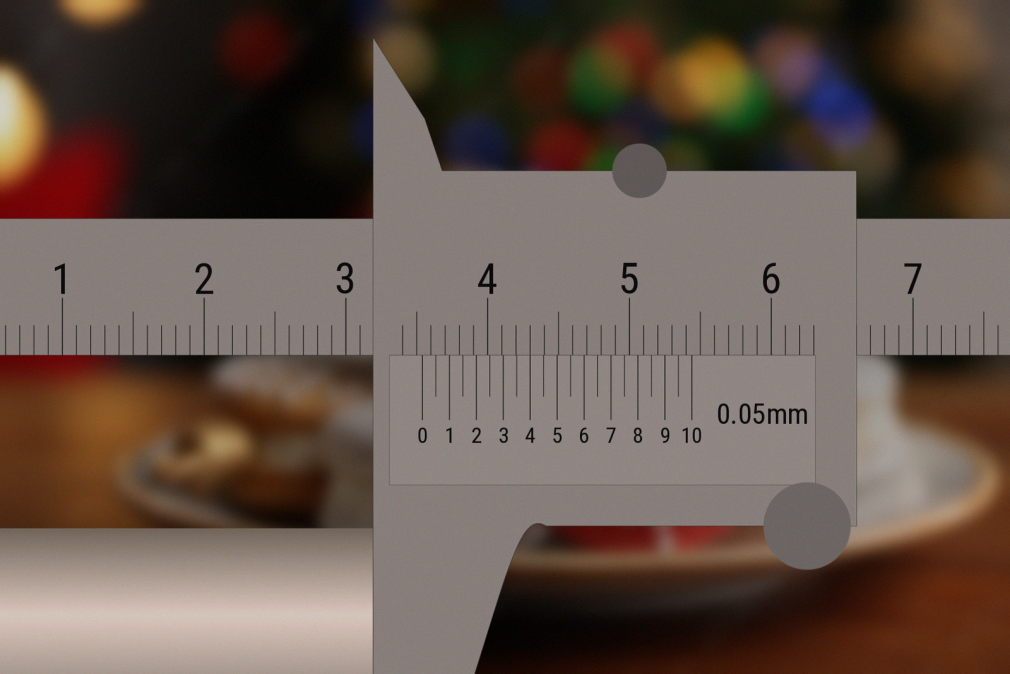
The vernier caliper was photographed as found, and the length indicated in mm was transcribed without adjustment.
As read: 35.4 mm
